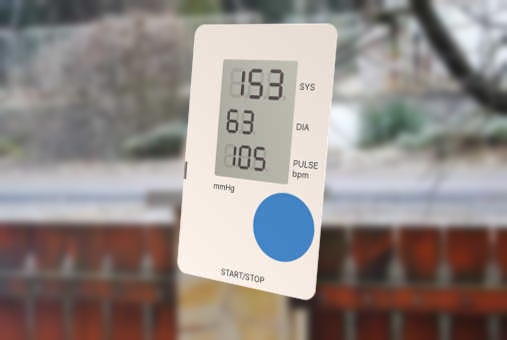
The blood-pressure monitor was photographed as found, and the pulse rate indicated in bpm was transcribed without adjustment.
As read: 105 bpm
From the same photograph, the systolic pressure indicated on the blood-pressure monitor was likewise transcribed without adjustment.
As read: 153 mmHg
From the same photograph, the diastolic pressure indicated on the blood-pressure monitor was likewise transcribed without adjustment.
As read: 63 mmHg
